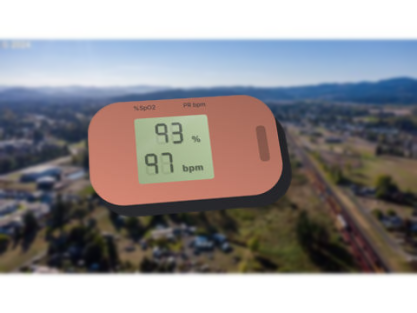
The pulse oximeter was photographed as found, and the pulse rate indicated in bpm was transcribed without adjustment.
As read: 97 bpm
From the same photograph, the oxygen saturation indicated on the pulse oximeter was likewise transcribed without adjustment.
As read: 93 %
